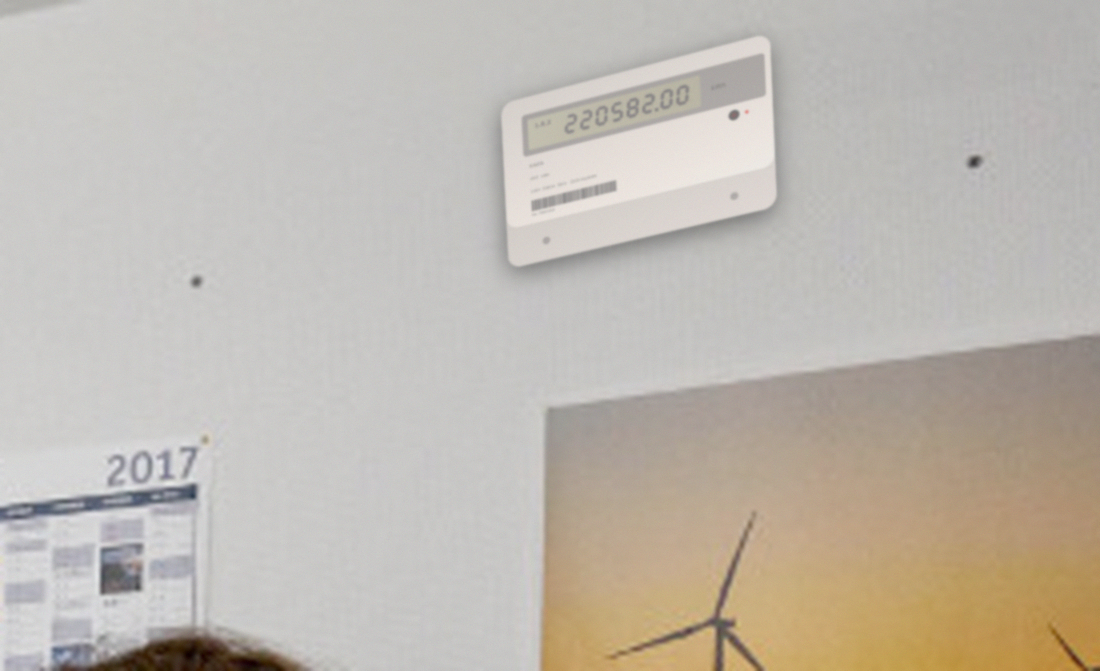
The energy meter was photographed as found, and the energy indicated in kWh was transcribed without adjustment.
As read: 220582.00 kWh
